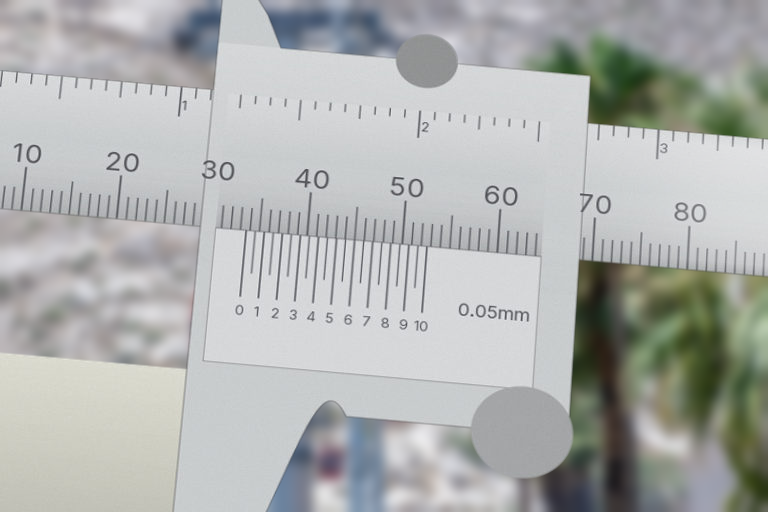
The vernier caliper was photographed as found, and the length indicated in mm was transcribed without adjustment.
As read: 33.6 mm
